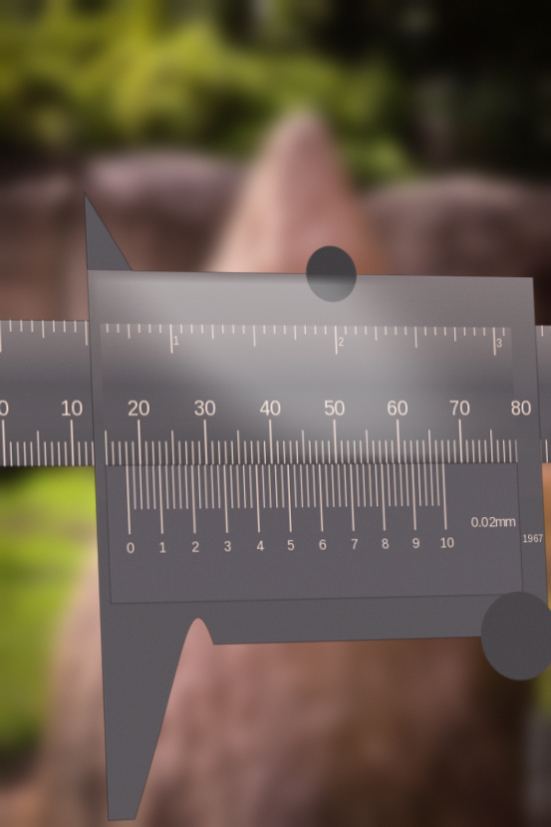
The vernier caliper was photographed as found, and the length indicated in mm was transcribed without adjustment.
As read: 18.0 mm
